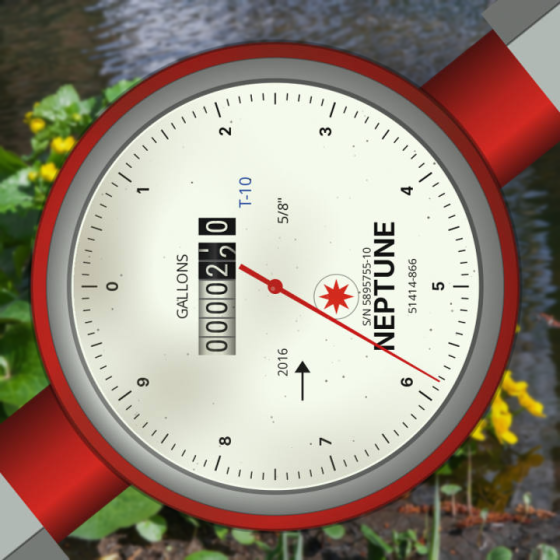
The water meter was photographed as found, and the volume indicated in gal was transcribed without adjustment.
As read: 215.8 gal
